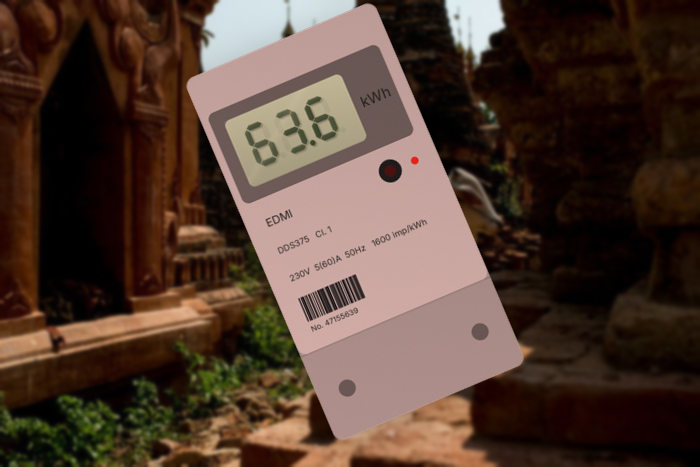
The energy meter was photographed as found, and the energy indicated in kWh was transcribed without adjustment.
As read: 63.6 kWh
